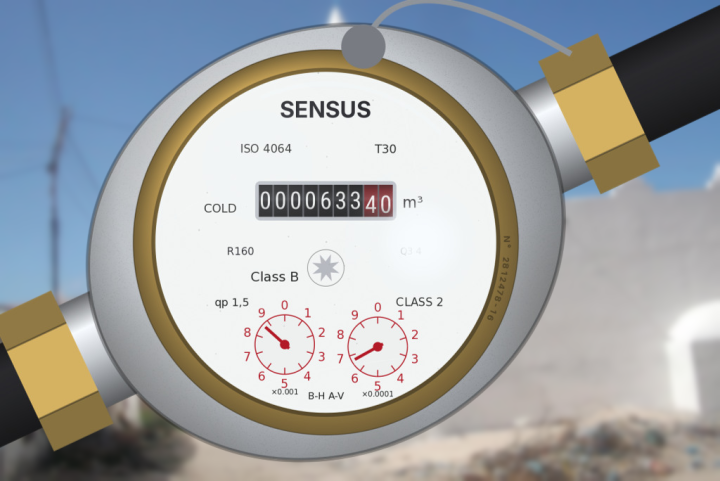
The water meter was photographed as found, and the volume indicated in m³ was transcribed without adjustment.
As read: 633.3986 m³
